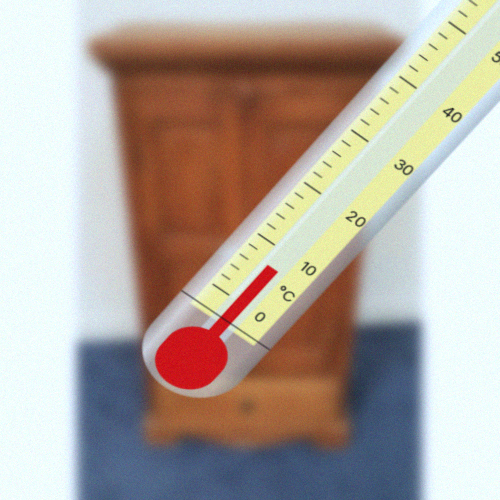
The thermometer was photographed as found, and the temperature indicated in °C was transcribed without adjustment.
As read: 7 °C
